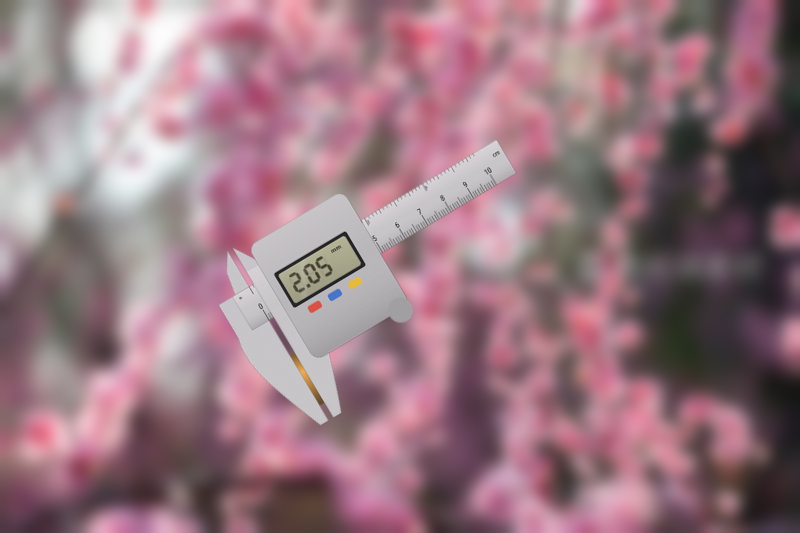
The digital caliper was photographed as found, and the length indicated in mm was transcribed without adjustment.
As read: 2.05 mm
